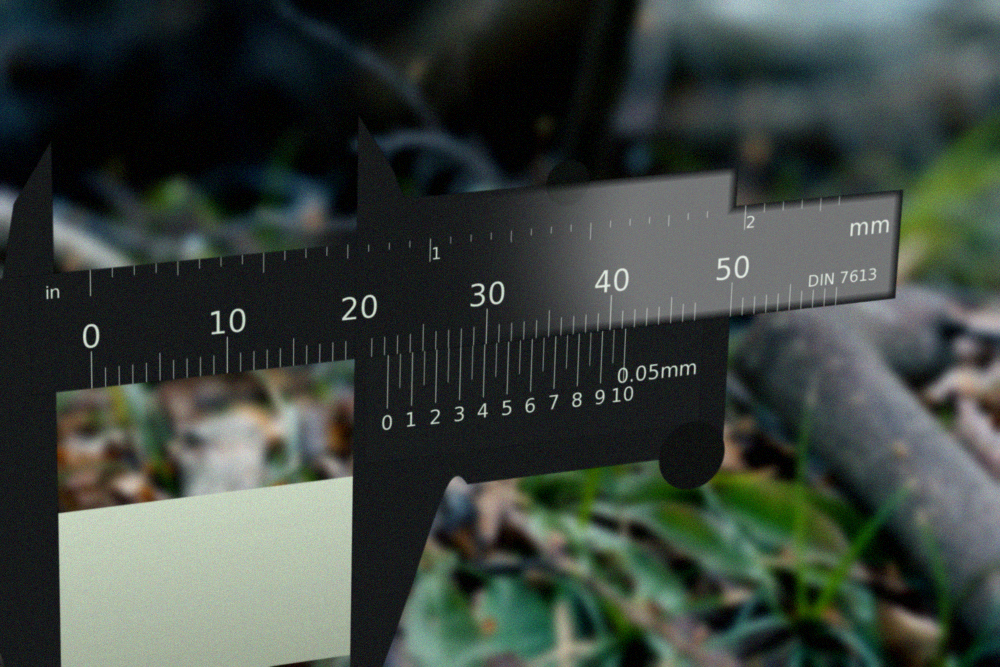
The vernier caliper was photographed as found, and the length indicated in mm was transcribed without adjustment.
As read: 22.3 mm
